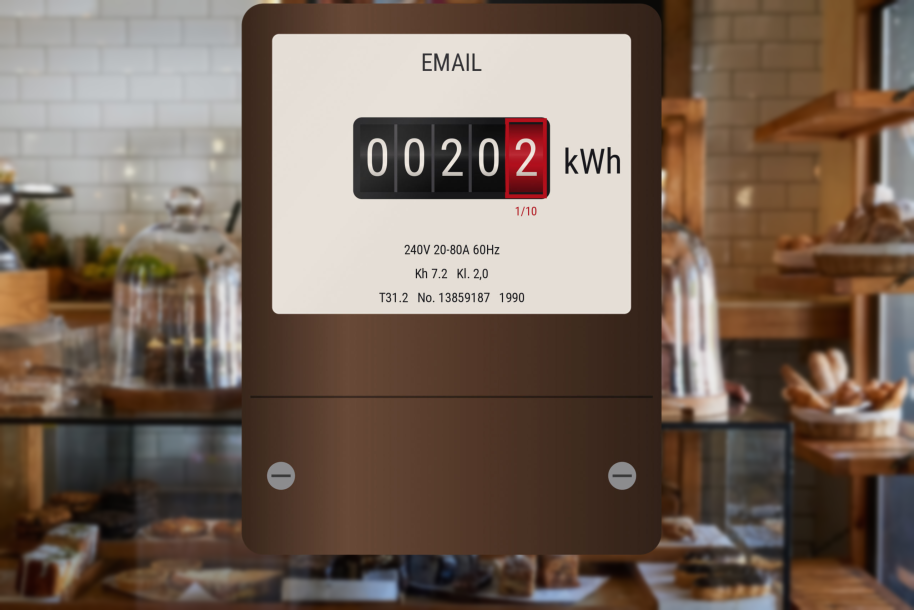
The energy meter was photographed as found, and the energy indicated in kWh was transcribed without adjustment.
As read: 20.2 kWh
